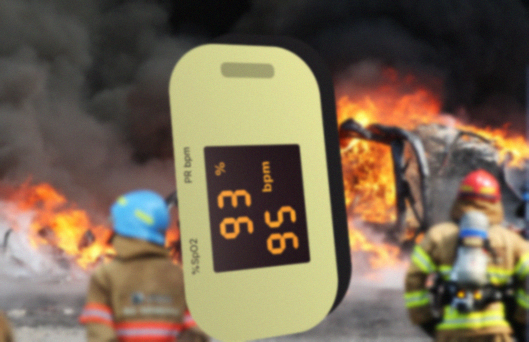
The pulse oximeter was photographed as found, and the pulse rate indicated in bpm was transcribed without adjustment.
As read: 95 bpm
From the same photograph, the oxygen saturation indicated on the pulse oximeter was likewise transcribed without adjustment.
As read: 93 %
